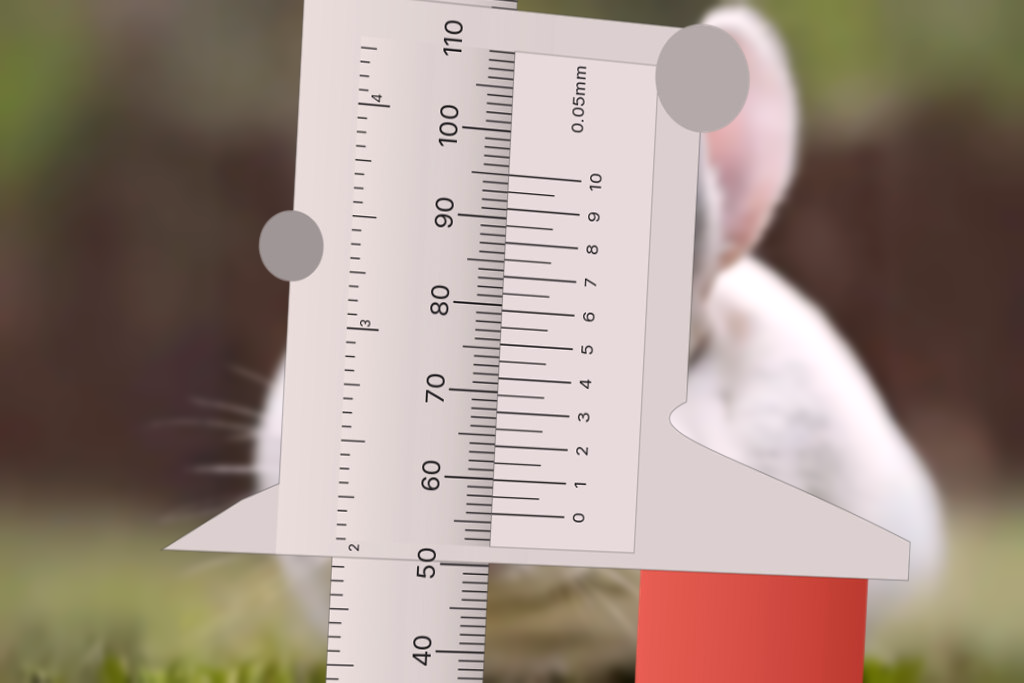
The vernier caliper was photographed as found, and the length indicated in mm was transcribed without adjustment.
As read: 56.0 mm
